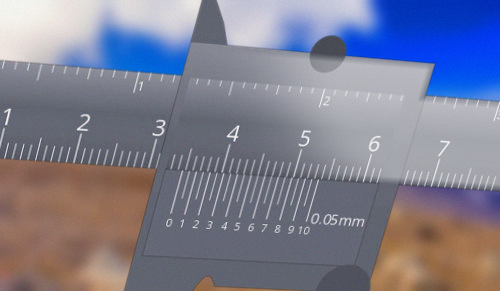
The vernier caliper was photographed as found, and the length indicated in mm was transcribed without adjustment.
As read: 34.6 mm
